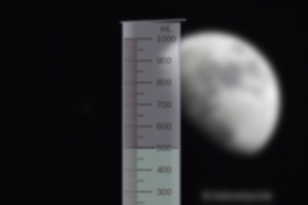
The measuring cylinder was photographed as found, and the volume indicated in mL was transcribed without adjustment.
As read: 500 mL
